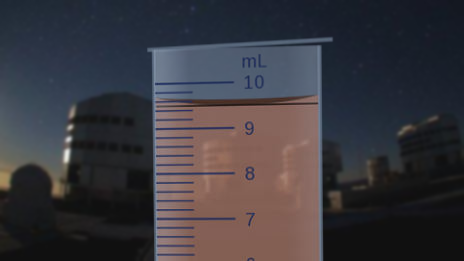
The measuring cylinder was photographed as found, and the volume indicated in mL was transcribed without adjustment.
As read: 9.5 mL
